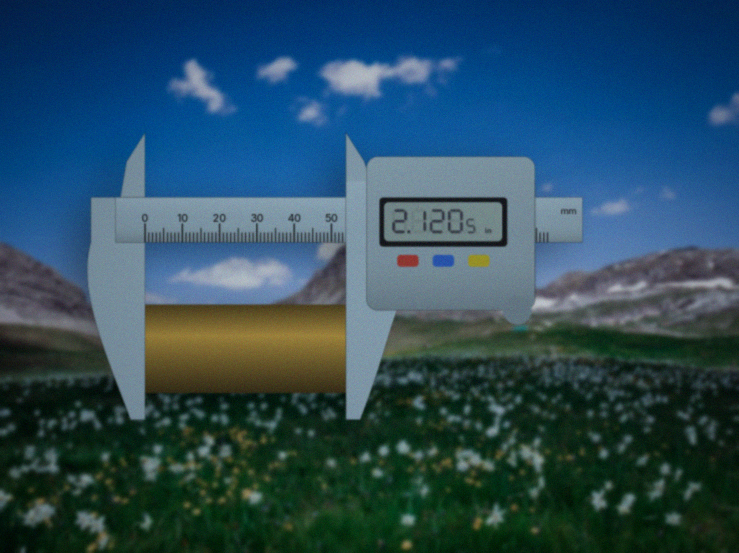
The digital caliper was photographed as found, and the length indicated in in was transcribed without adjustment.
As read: 2.1205 in
